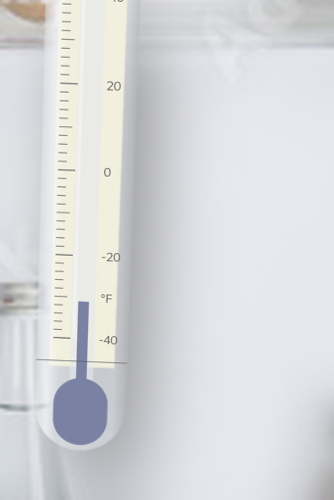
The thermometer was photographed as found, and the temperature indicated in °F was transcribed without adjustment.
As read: -31 °F
